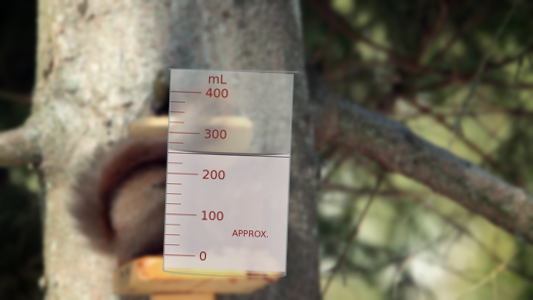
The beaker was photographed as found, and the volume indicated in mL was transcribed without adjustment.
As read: 250 mL
